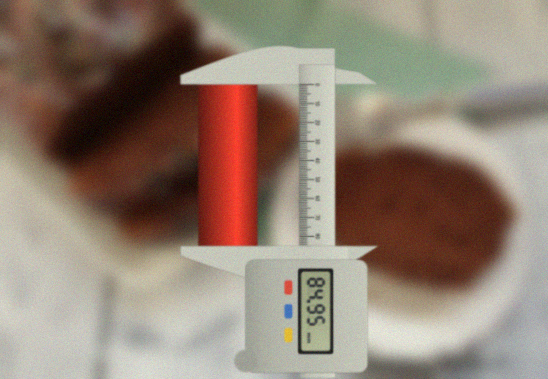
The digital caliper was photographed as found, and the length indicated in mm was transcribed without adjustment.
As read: 84.95 mm
